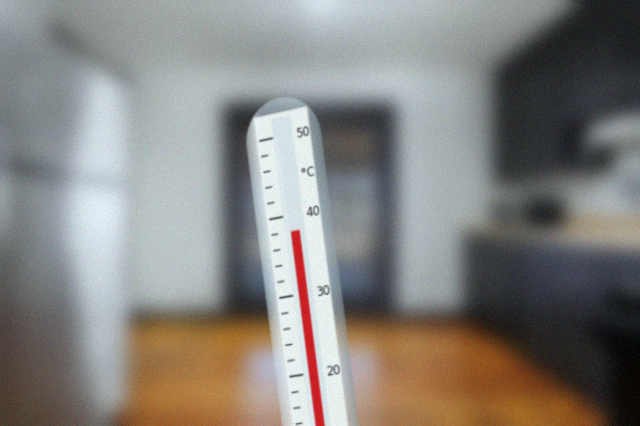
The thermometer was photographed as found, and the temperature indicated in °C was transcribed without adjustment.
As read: 38 °C
